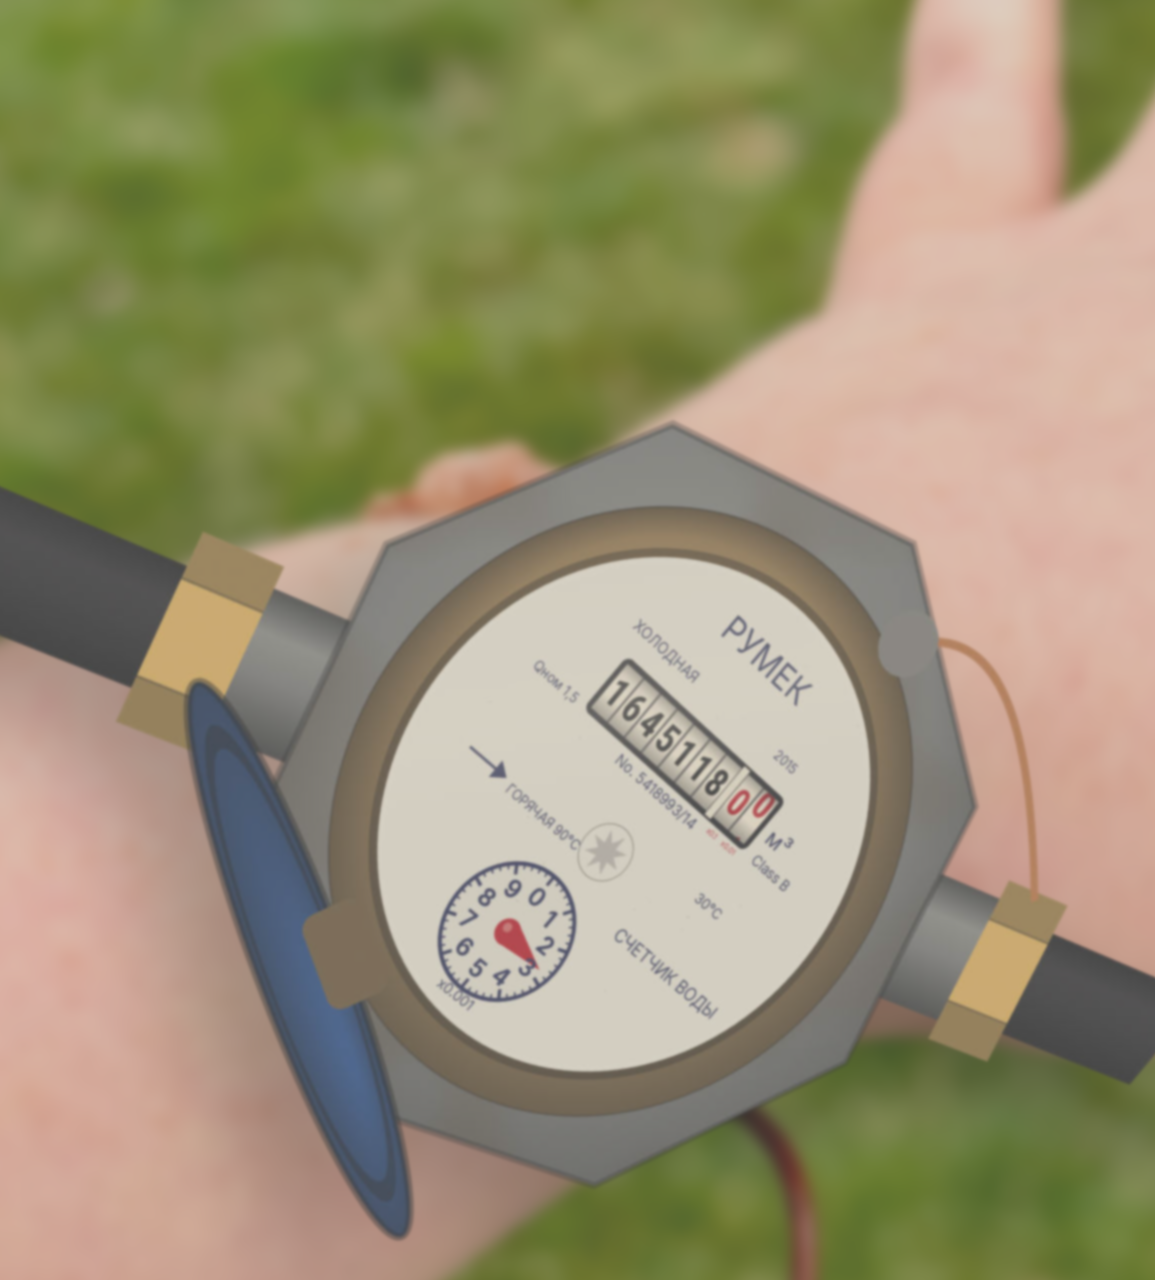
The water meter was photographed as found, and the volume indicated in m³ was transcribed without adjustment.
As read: 1645118.002 m³
